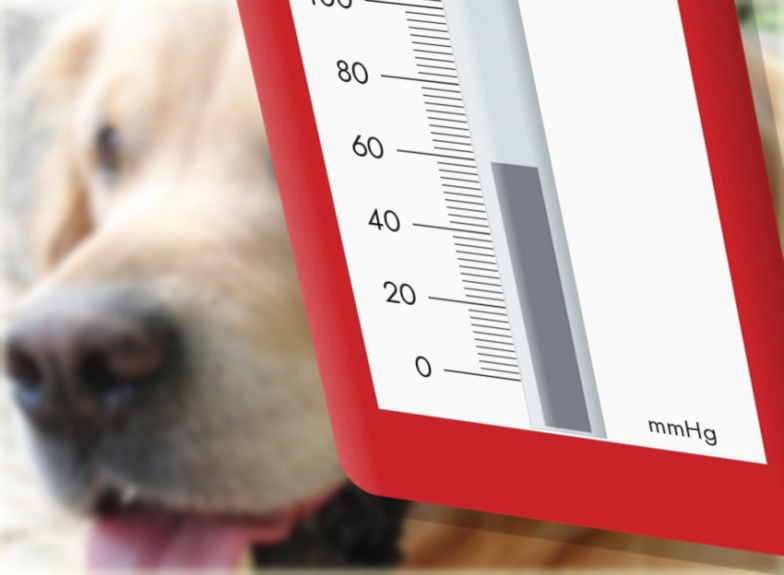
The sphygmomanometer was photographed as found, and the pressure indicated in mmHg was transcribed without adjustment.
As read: 60 mmHg
